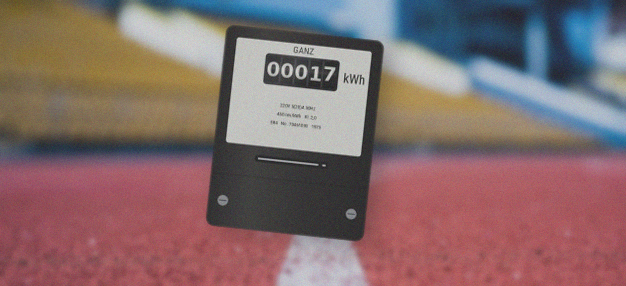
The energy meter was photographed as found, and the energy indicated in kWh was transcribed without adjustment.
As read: 17 kWh
